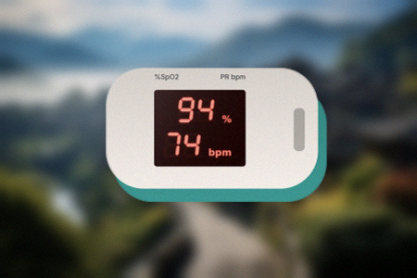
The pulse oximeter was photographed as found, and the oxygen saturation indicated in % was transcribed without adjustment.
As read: 94 %
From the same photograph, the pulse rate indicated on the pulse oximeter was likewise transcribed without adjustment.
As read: 74 bpm
